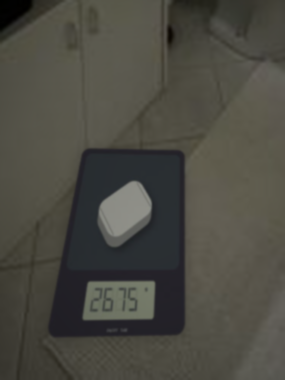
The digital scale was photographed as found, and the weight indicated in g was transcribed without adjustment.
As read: 2675 g
